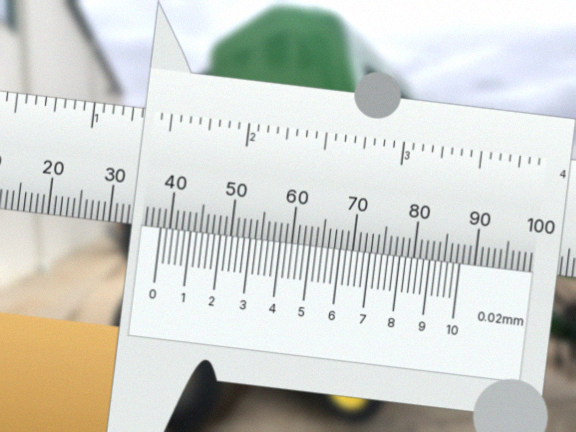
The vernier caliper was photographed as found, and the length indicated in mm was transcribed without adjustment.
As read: 38.5 mm
